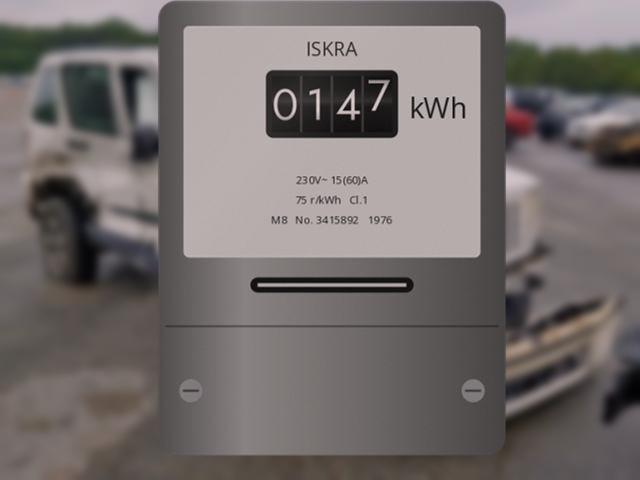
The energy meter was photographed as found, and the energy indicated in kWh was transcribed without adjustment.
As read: 147 kWh
